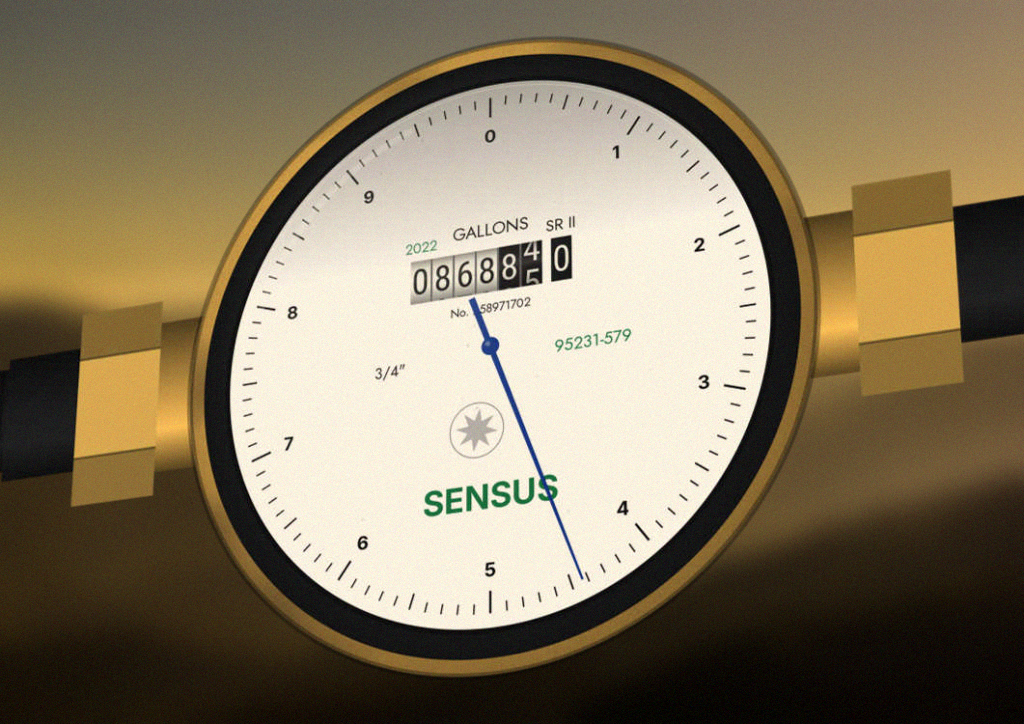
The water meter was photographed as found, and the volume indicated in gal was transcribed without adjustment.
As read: 868844.4 gal
